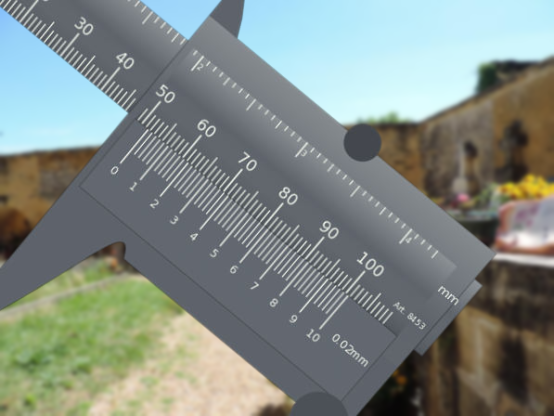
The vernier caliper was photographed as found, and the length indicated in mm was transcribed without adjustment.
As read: 51.6 mm
